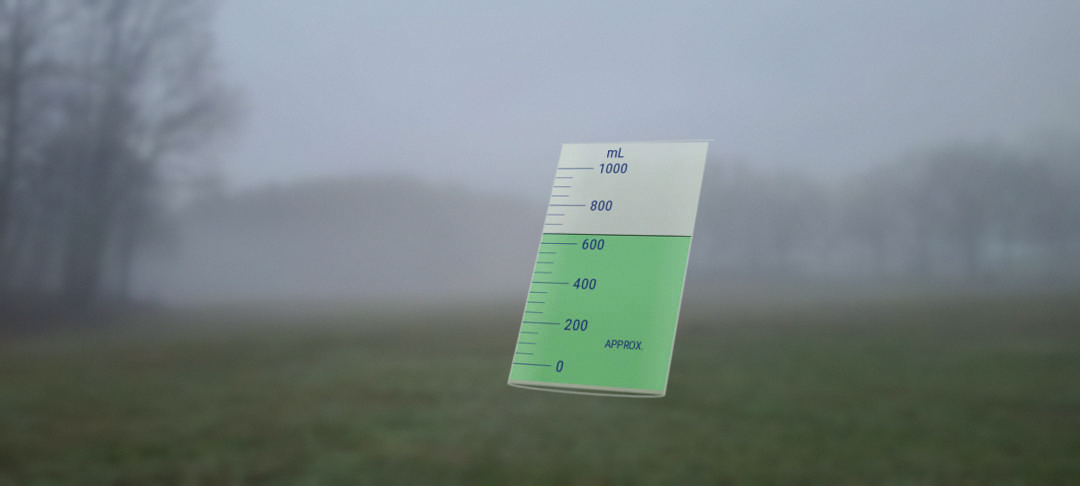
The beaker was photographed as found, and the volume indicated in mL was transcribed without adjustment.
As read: 650 mL
